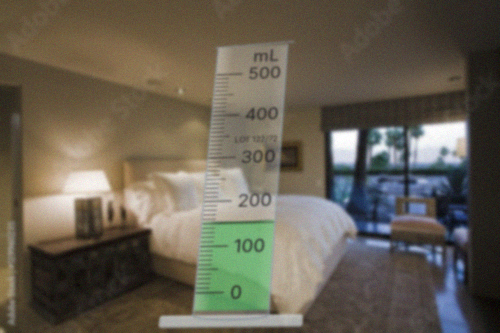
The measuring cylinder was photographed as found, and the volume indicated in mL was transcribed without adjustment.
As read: 150 mL
